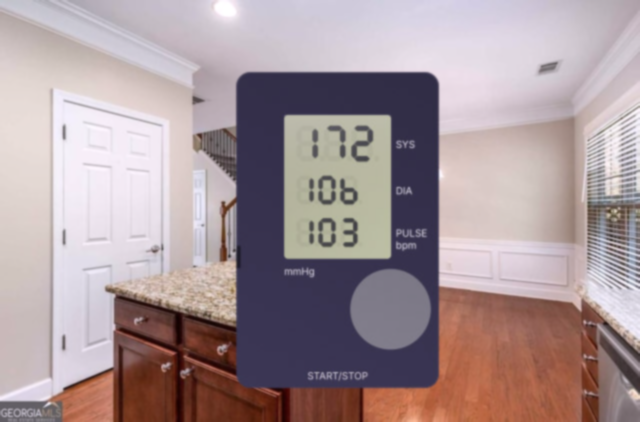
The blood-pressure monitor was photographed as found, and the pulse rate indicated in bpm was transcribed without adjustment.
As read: 103 bpm
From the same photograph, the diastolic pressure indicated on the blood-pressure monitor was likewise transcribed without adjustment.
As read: 106 mmHg
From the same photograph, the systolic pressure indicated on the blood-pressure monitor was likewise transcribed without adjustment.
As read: 172 mmHg
